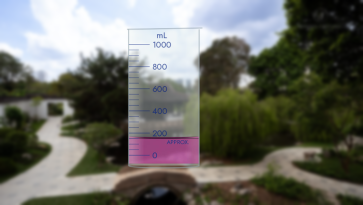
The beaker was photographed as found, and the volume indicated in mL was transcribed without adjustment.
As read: 150 mL
